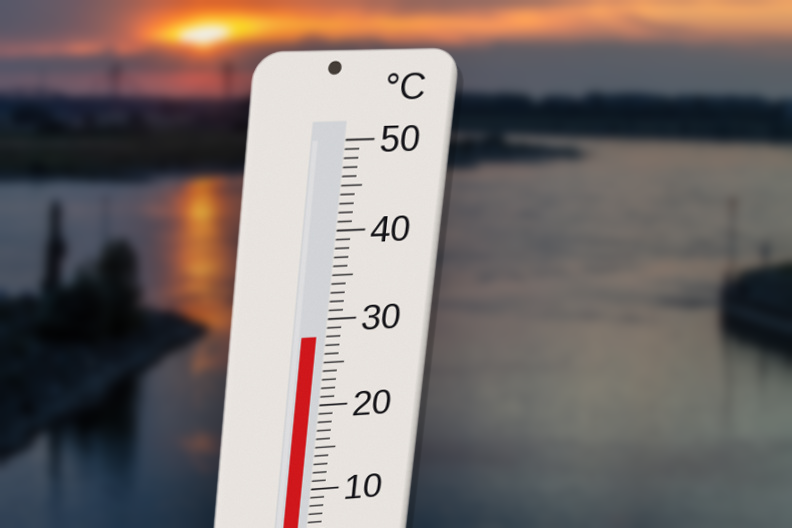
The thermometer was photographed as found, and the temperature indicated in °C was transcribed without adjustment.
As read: 28 °C
